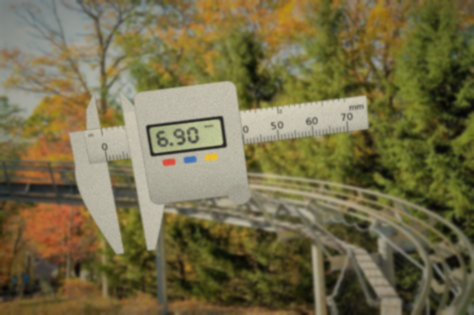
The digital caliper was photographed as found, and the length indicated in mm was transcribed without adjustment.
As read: 6.90 mm
